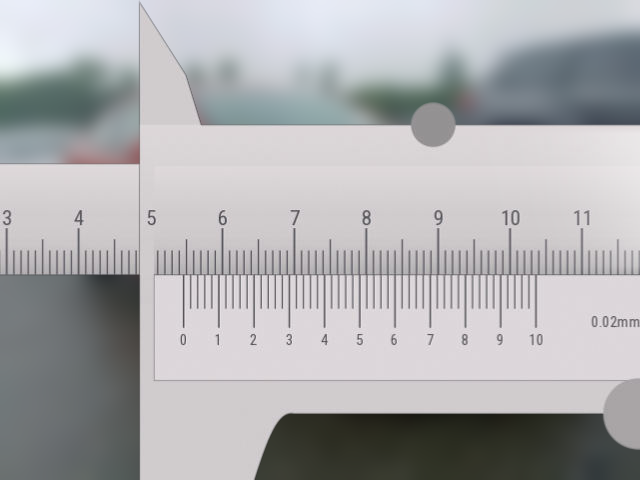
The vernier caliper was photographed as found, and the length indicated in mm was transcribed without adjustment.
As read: 54.6 mm
